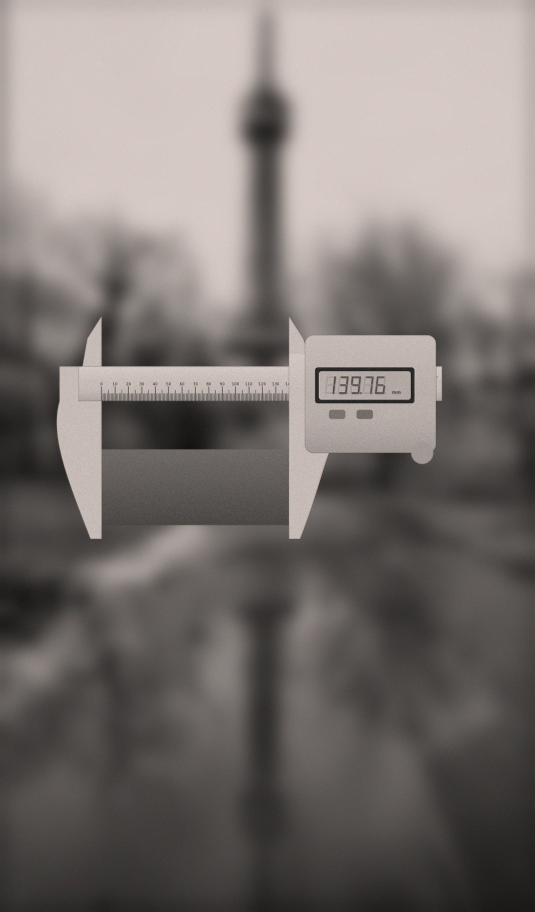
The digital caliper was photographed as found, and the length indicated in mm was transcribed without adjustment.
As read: 139.76 mm
